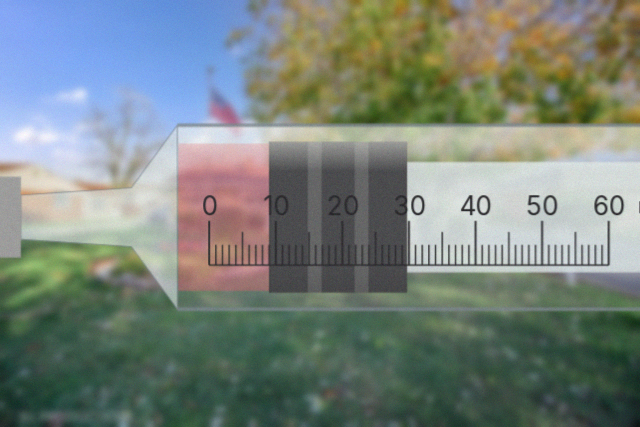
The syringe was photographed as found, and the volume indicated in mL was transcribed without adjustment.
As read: 9 mL
